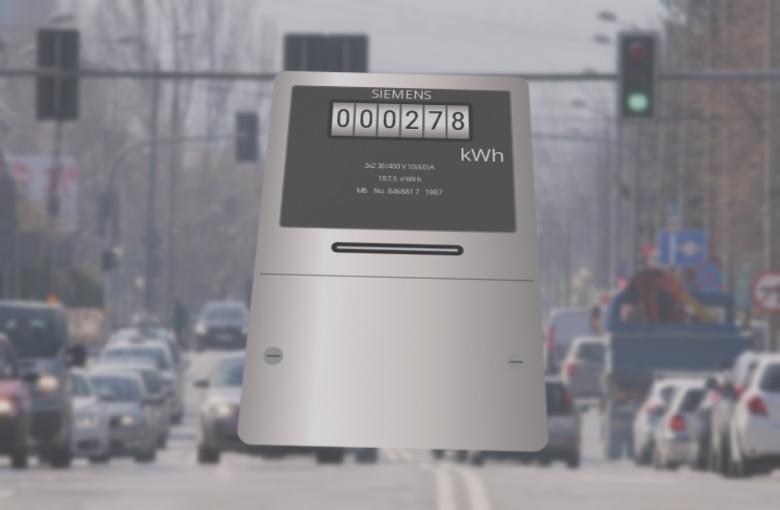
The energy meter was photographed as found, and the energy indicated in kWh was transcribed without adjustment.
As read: 278 kWh
